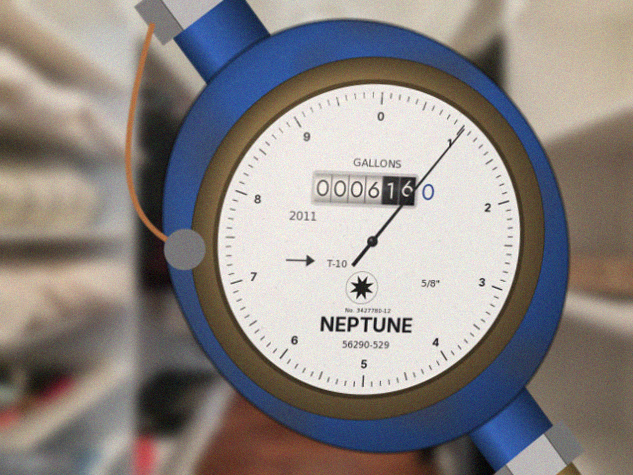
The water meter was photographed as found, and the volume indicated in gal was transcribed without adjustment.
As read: 6161.0 gal
